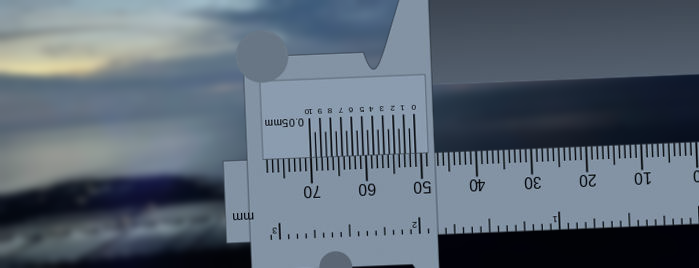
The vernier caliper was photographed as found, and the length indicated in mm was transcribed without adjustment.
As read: 51.0 mm
